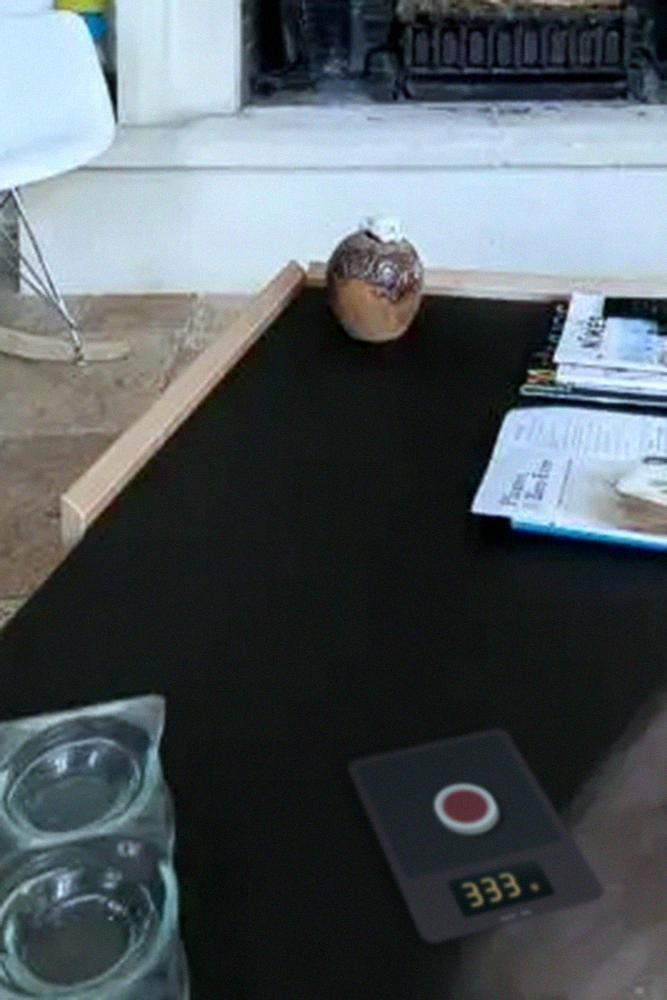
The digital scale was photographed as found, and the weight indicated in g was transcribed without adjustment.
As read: 333 g
